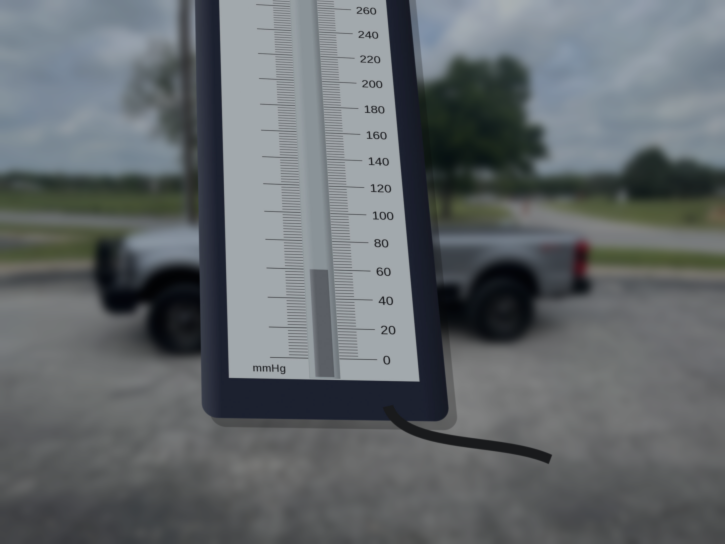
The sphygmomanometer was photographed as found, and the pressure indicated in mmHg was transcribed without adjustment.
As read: 60 mmHg
